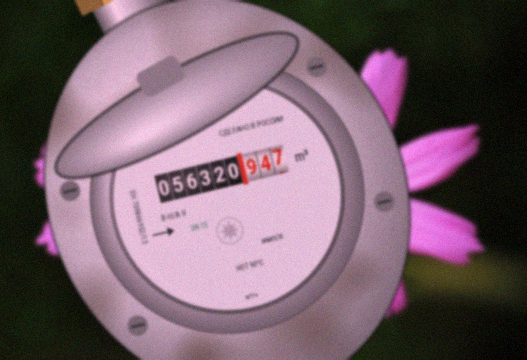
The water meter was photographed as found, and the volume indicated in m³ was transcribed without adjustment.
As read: 56320.947 m³
